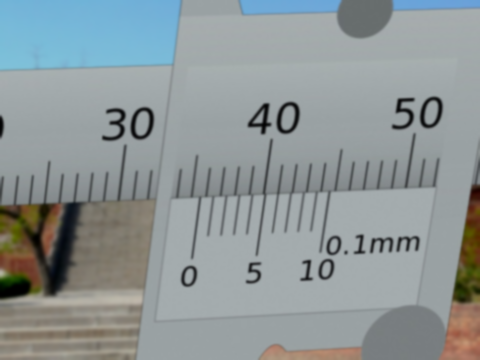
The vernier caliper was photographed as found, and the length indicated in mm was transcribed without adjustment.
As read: 35.6 mm
